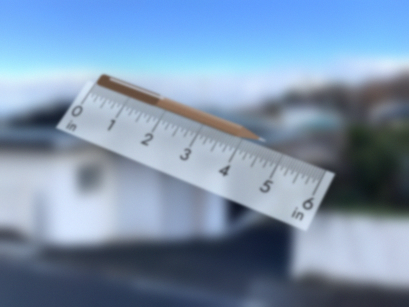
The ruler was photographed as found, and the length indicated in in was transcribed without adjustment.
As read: 4.5 in
